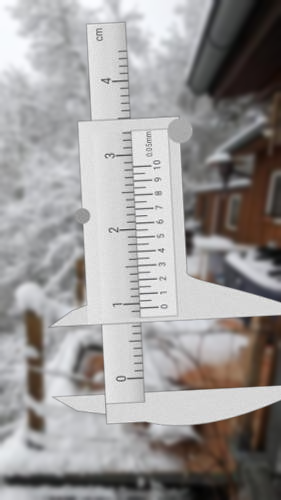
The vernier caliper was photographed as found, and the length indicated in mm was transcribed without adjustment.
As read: 9.4 mm
